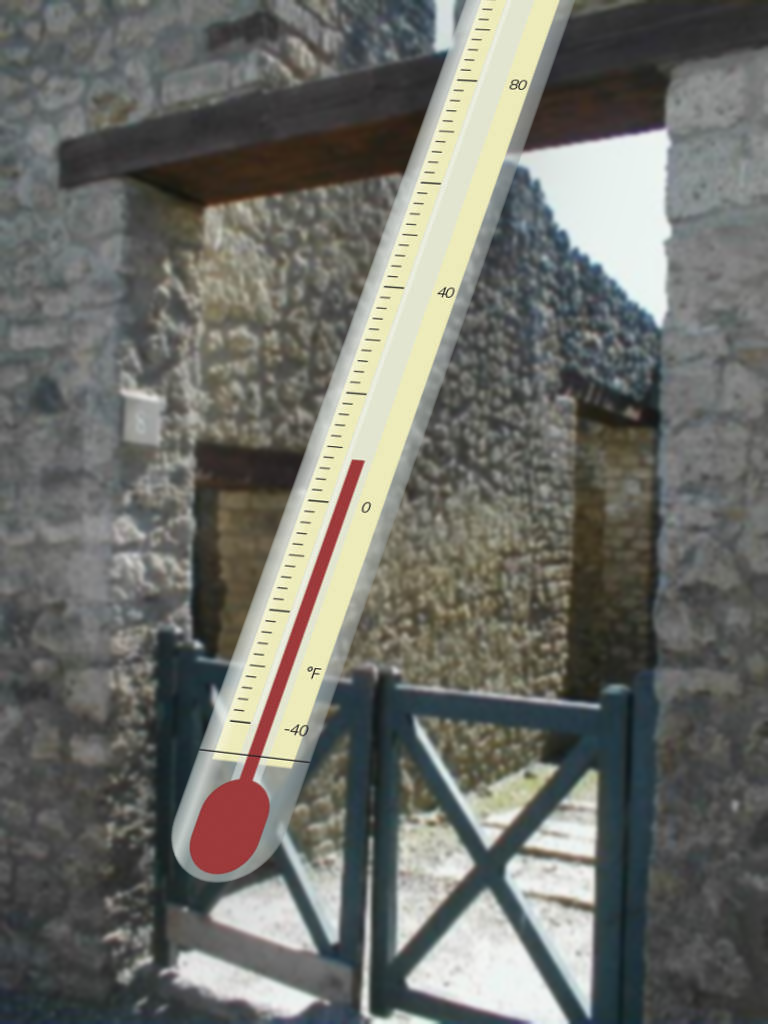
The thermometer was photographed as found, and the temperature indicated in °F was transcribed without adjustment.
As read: 8 °F
